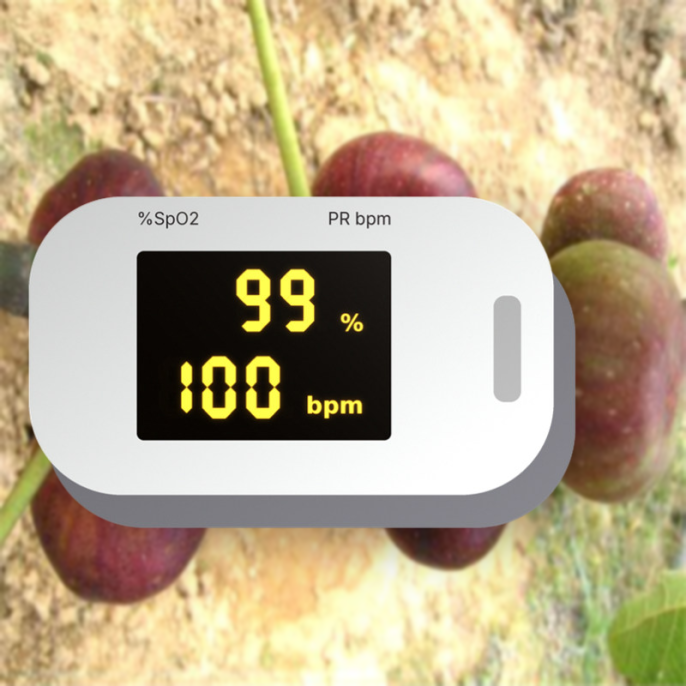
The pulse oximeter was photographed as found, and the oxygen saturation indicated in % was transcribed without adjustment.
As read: 99 %
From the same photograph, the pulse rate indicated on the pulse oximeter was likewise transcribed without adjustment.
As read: 100 bpm
